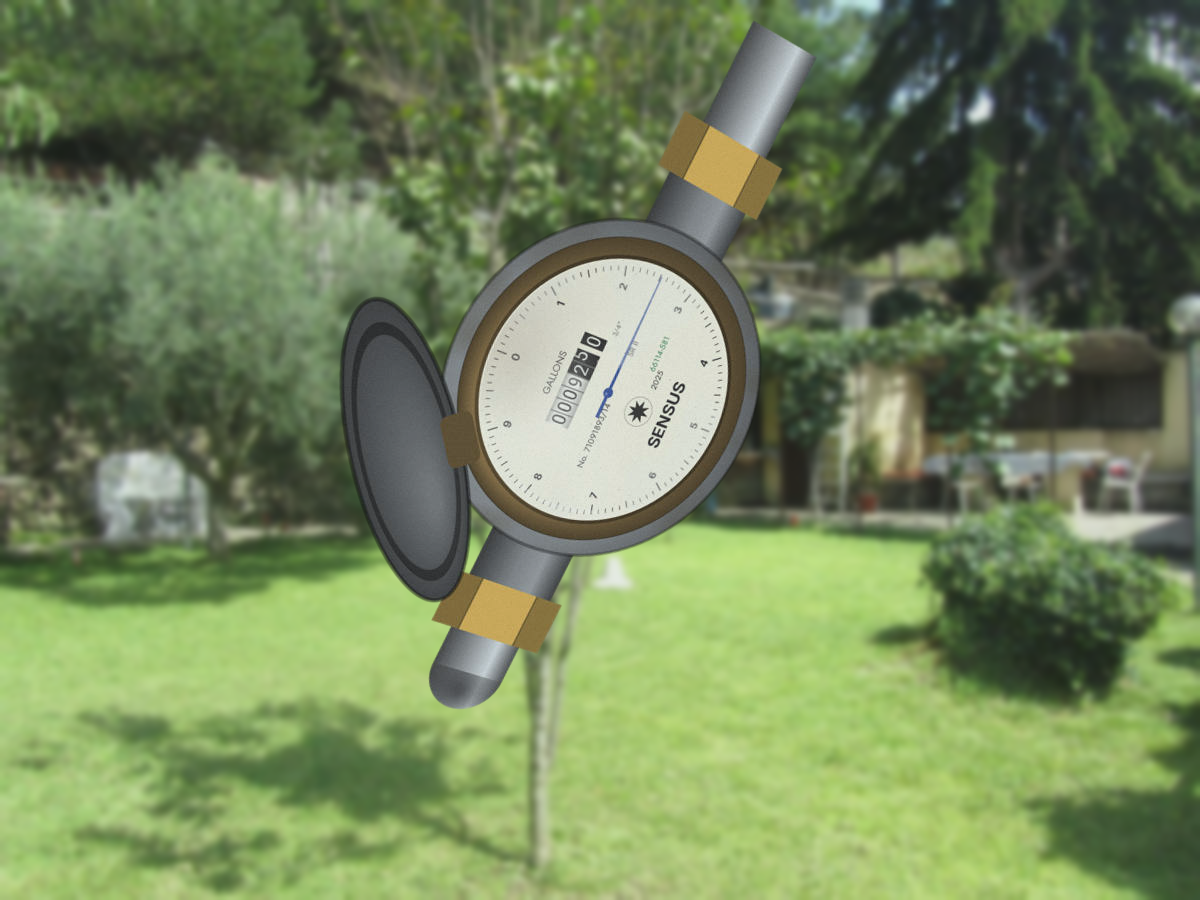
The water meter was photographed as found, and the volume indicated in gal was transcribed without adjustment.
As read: 9252.5 gal
